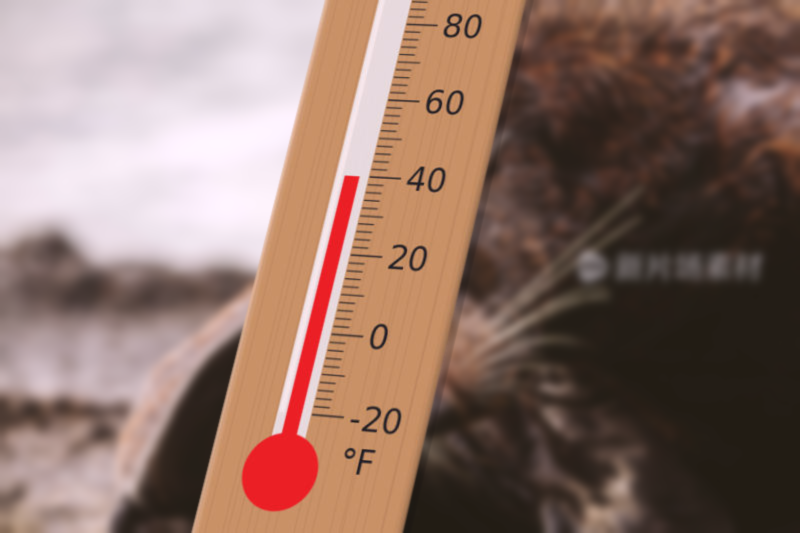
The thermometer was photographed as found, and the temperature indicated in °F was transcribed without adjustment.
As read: 40 °F
